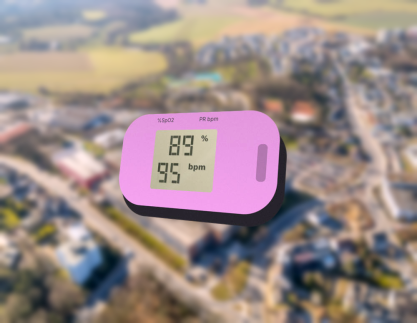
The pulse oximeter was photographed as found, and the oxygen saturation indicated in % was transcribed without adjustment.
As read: 89 %
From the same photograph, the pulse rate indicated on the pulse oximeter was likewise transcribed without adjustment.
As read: 95 bpm
